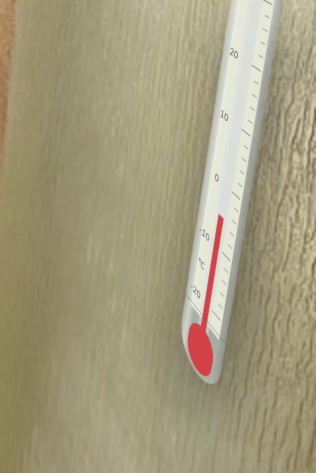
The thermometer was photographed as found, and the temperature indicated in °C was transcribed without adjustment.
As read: -5 °C
